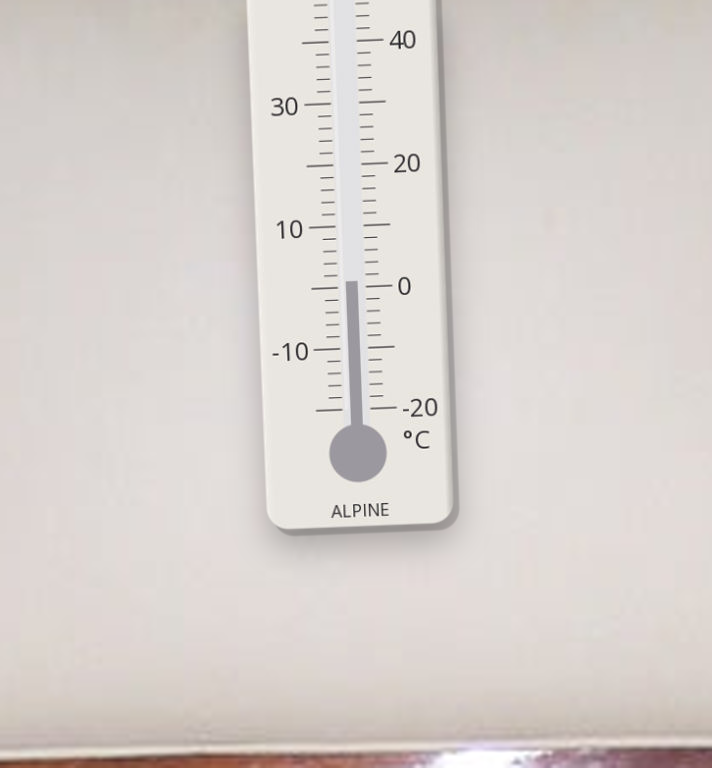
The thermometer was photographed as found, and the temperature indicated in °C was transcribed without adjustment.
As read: 1 °C
